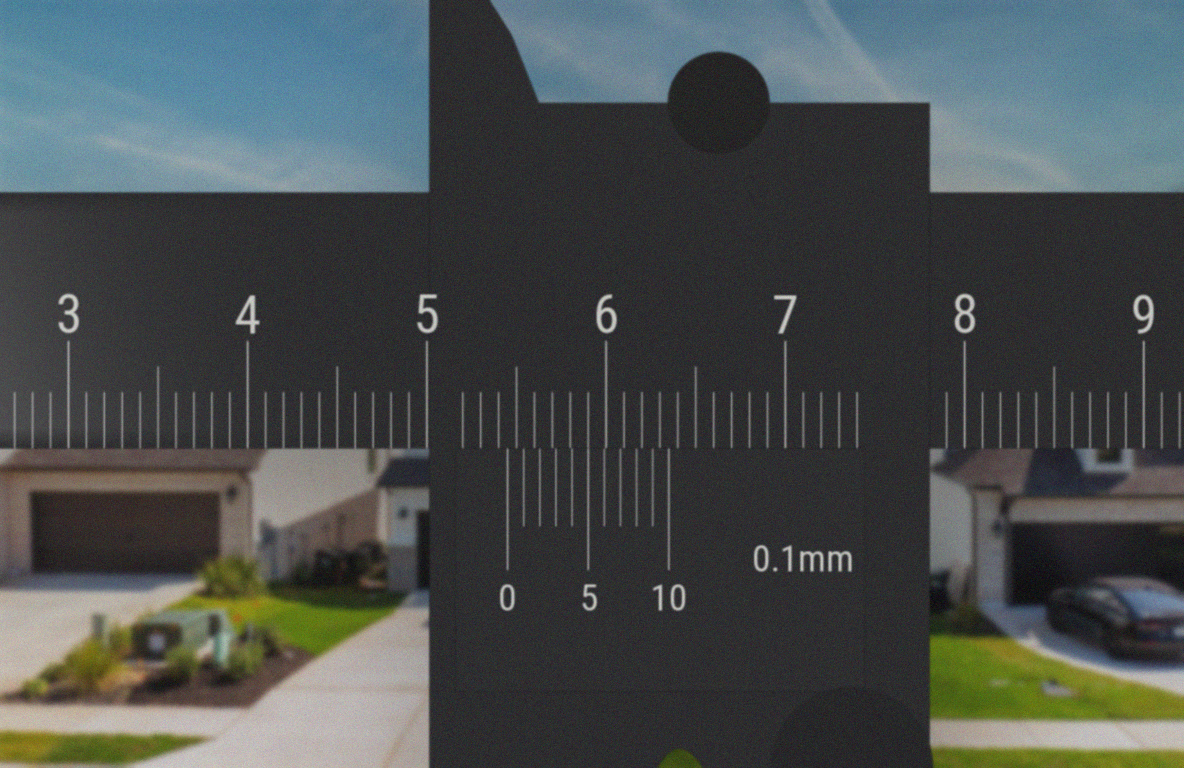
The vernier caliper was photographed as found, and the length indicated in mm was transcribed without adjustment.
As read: 54.5 mm
